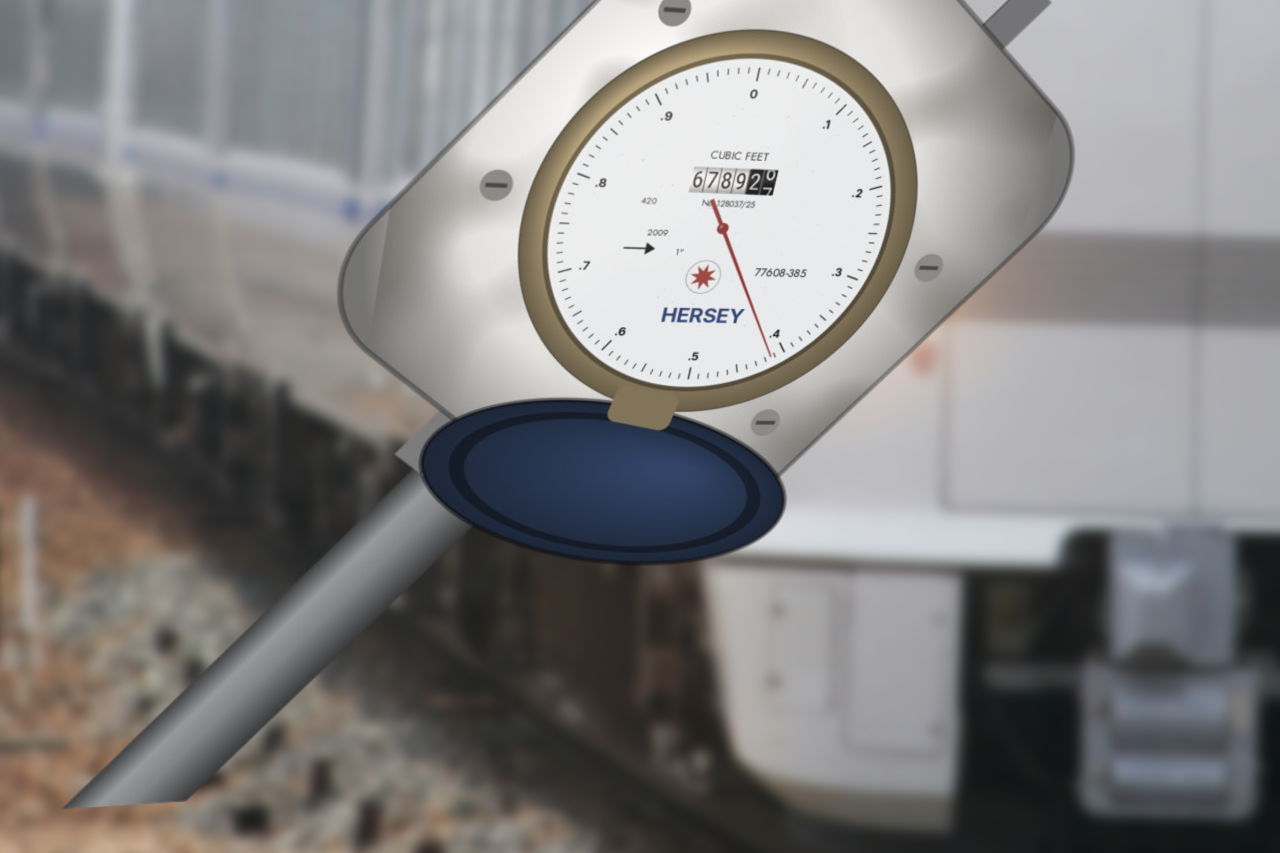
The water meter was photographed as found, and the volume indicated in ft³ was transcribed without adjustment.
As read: 678926.41 ft³
